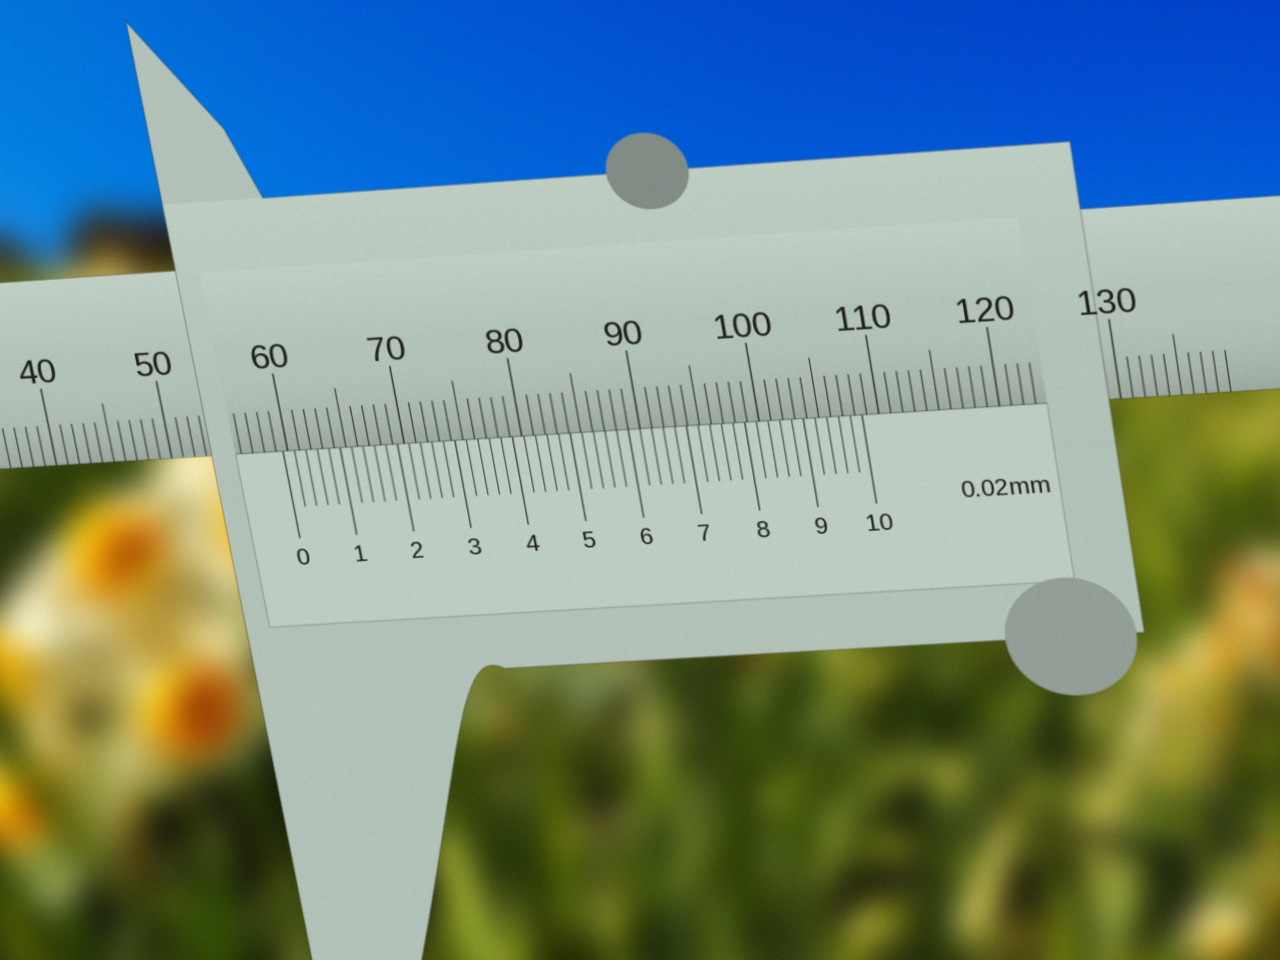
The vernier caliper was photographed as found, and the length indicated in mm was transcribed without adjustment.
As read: 59.6 mm
